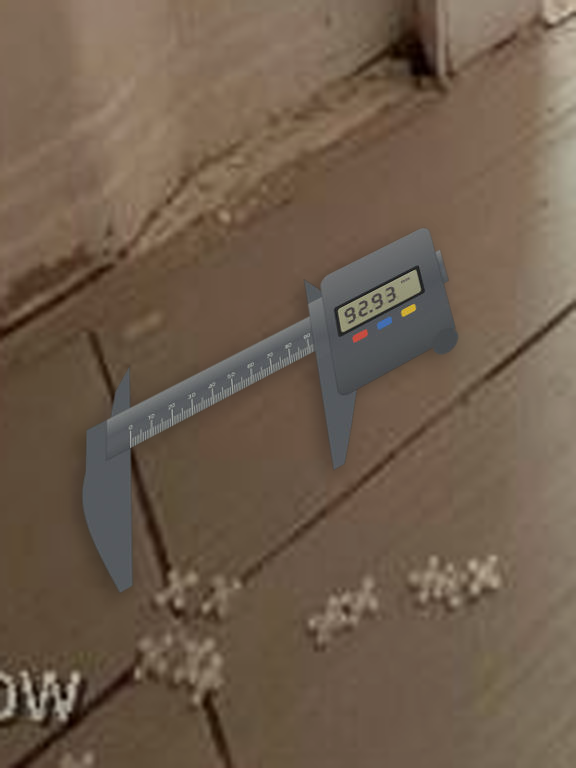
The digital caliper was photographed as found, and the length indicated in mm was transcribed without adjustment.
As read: 92.93 mm
